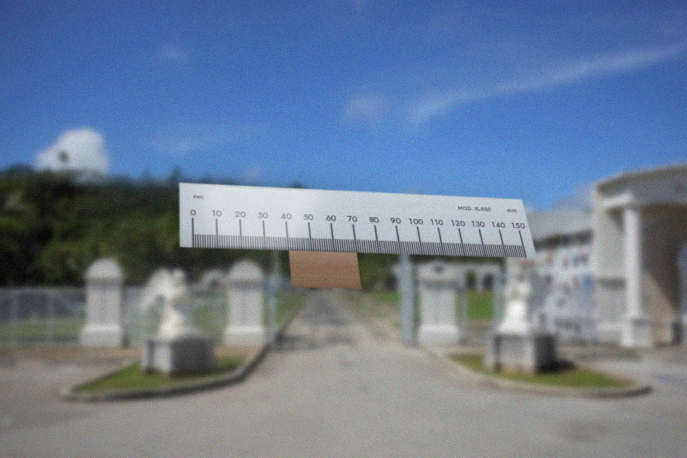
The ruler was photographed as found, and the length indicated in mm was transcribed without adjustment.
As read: 30 mm
